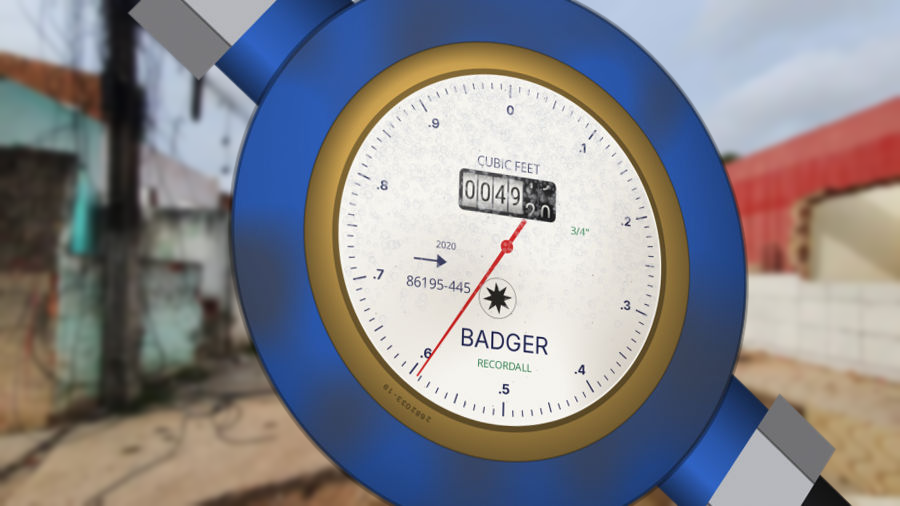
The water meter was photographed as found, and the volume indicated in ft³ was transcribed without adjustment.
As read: 4919.59 ft³
